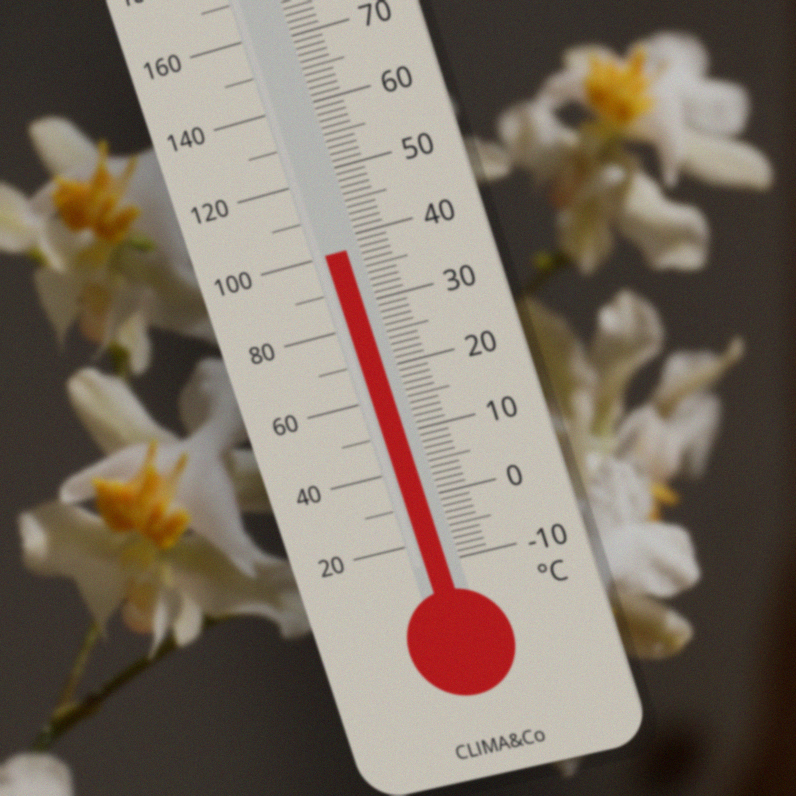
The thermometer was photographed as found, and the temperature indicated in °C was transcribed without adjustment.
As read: 38 °C
